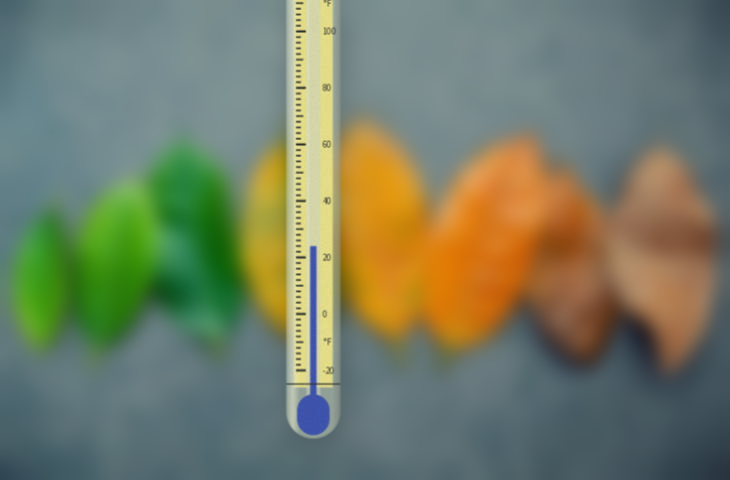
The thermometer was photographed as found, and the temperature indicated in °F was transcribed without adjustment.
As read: 24 °F
